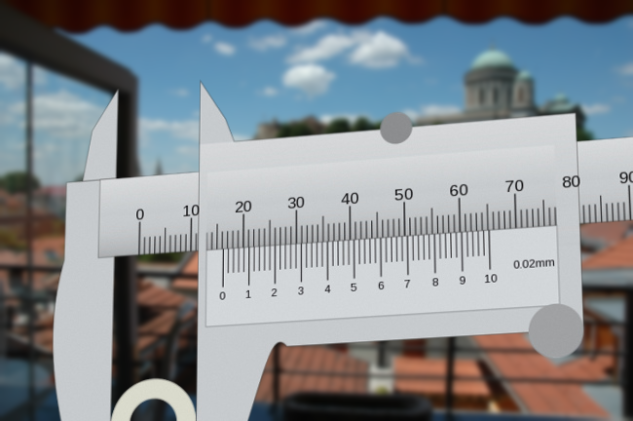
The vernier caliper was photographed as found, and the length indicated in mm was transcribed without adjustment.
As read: 16.2 mm
